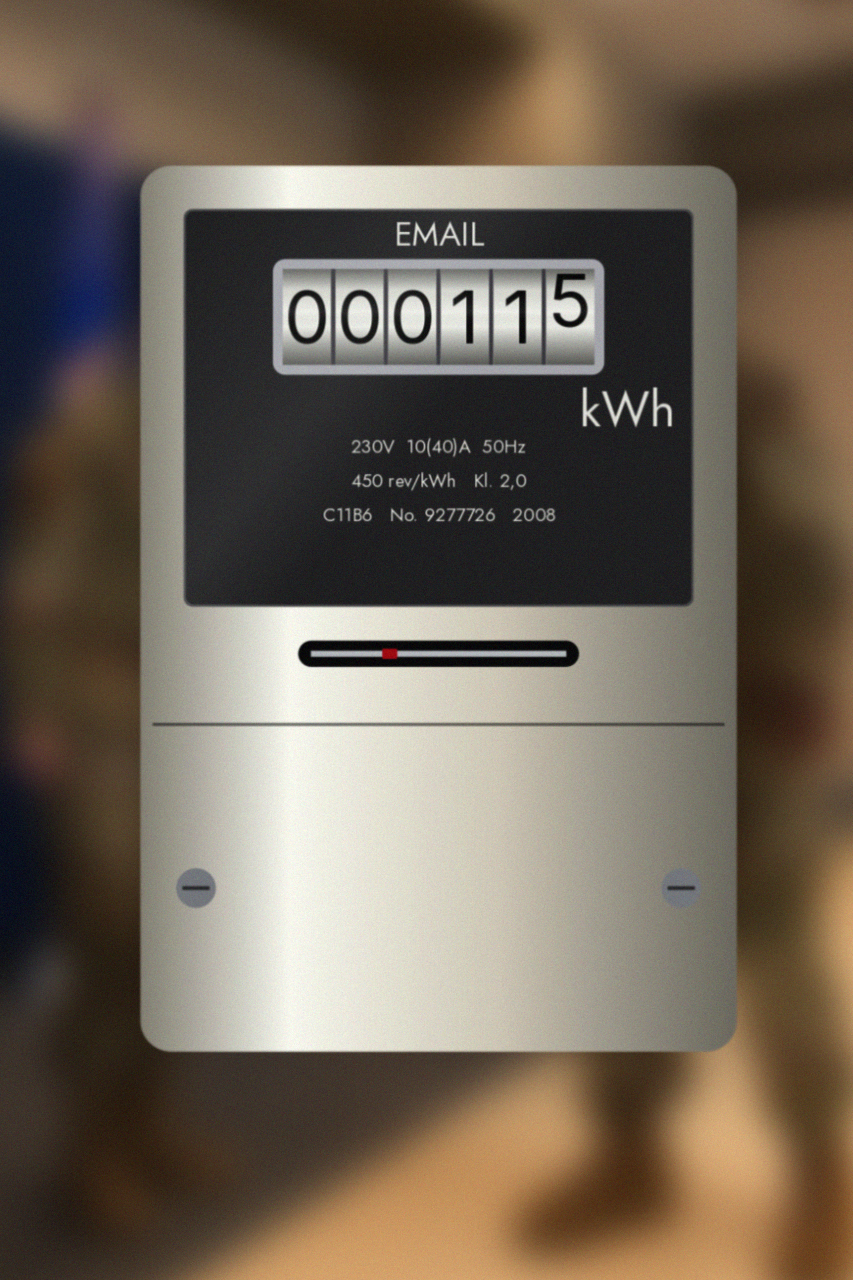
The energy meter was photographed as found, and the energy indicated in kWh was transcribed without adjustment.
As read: 115 kWh
